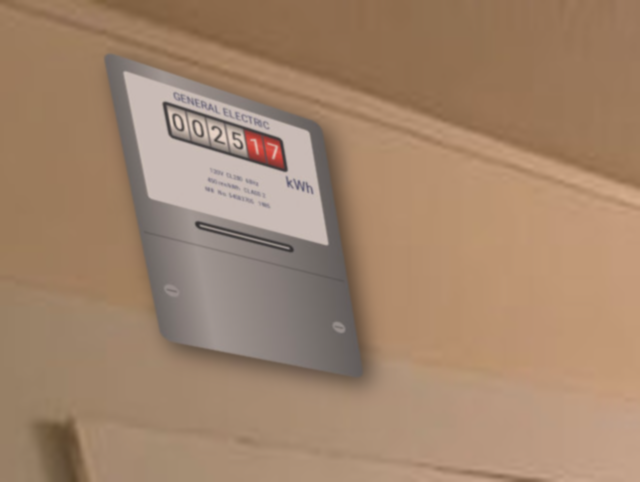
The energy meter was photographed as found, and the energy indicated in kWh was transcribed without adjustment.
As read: 25.17 kWh
